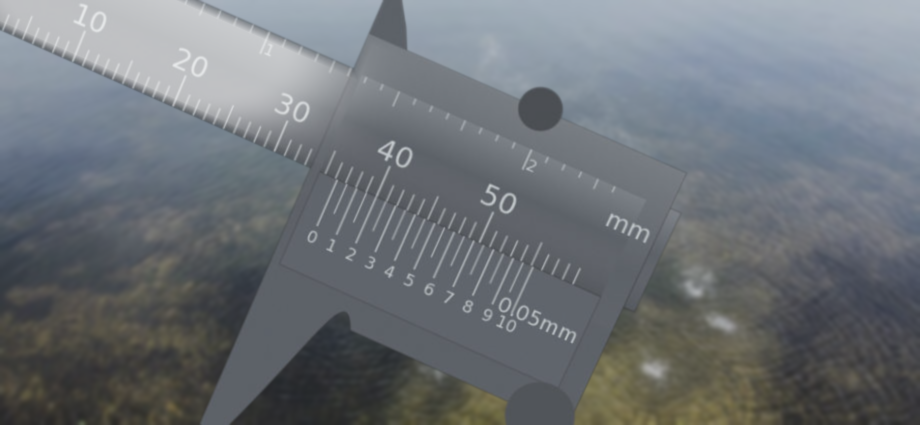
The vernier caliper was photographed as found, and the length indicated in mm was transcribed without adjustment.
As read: 36.2 mm
